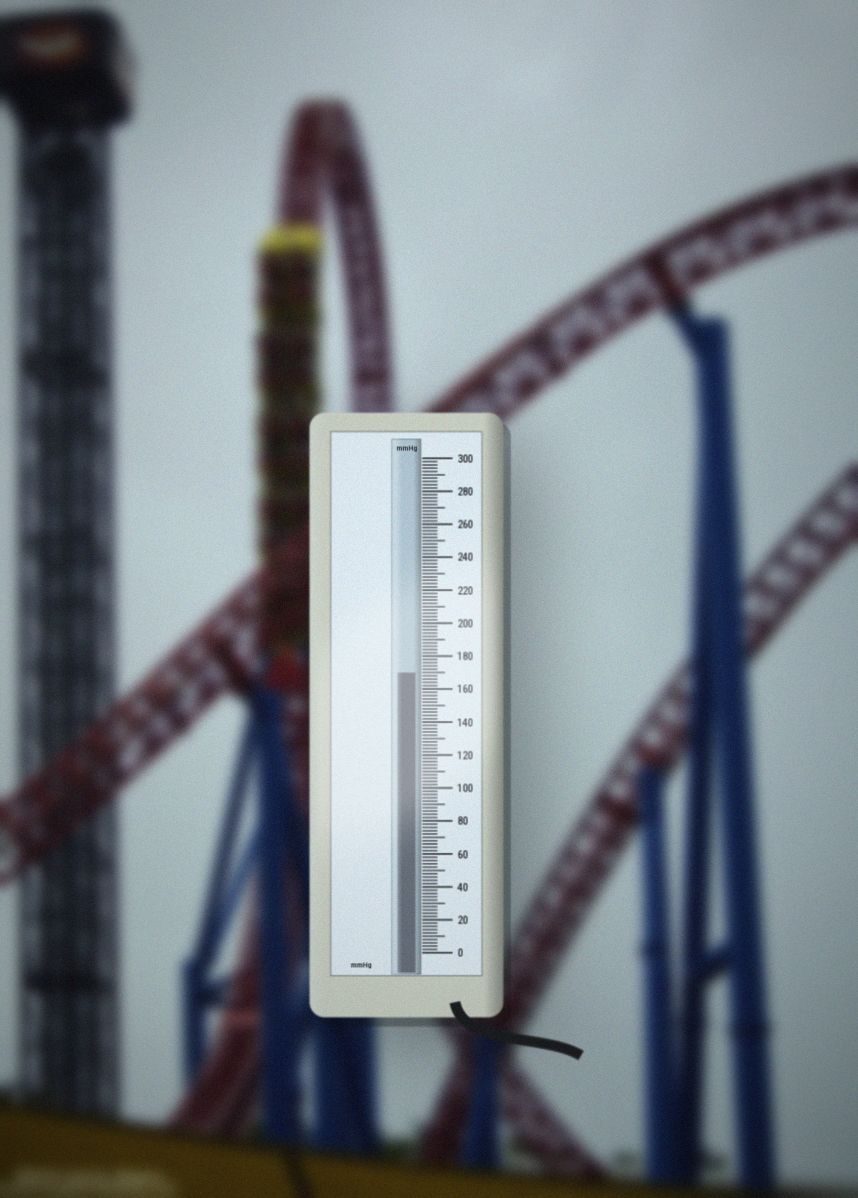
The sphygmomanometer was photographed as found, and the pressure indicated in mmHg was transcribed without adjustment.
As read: 170 mmHg
